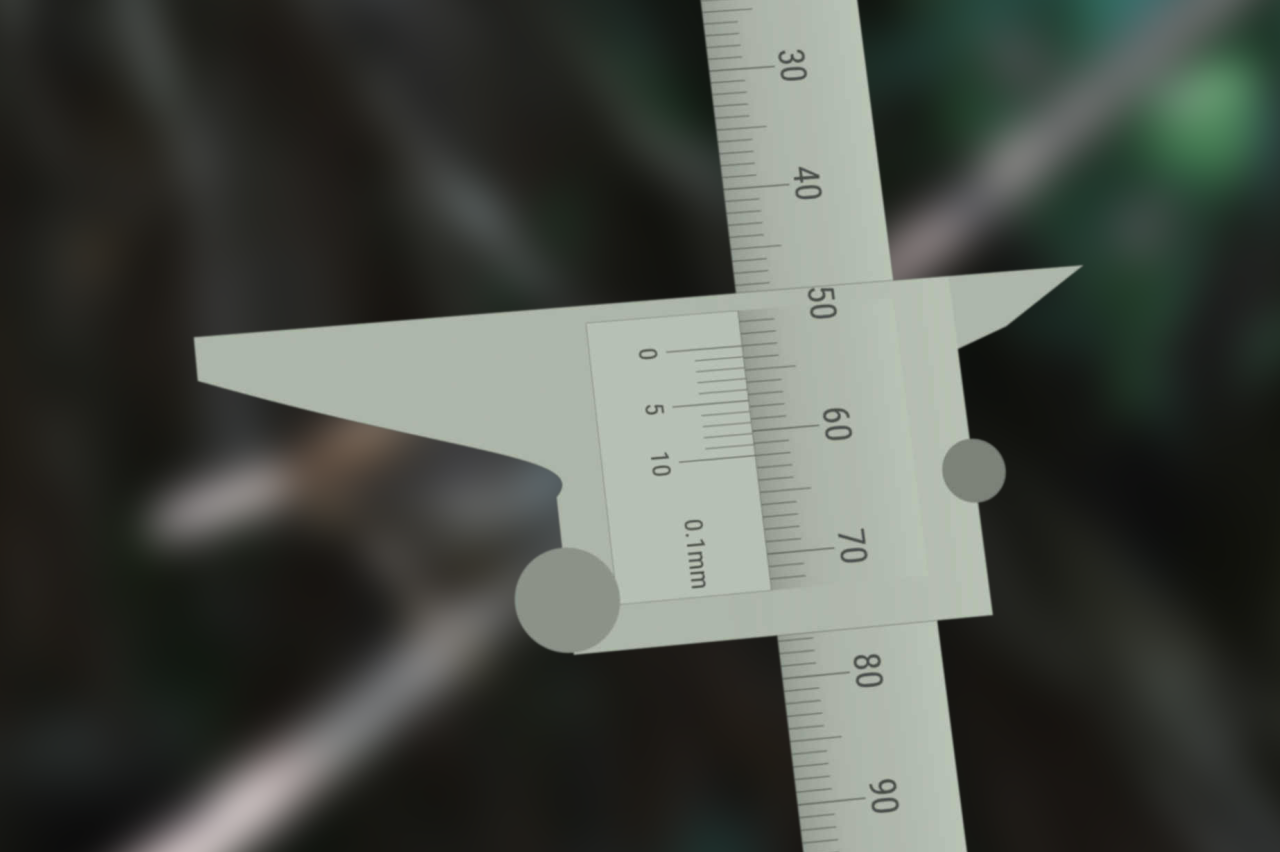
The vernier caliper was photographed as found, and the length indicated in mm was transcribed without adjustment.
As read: 53.0 mm
